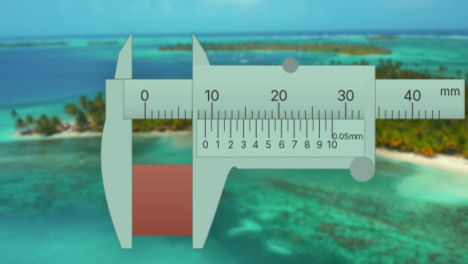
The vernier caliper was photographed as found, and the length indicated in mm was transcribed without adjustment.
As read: 9.0 mm
